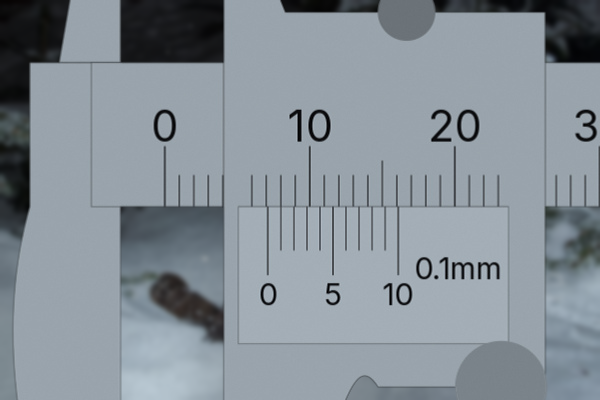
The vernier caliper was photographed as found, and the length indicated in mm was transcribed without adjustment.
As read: 7.1 mm
